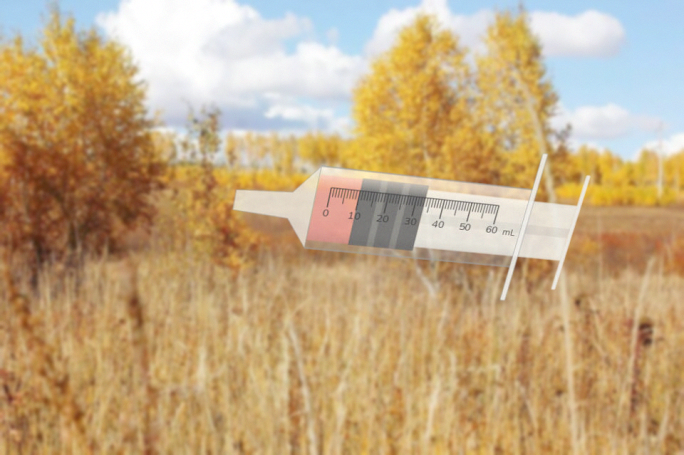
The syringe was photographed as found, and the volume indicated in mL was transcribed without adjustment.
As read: 10 mL
